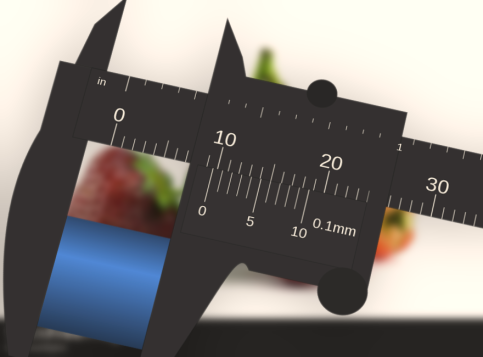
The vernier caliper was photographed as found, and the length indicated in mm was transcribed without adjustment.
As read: 9.6 mm
